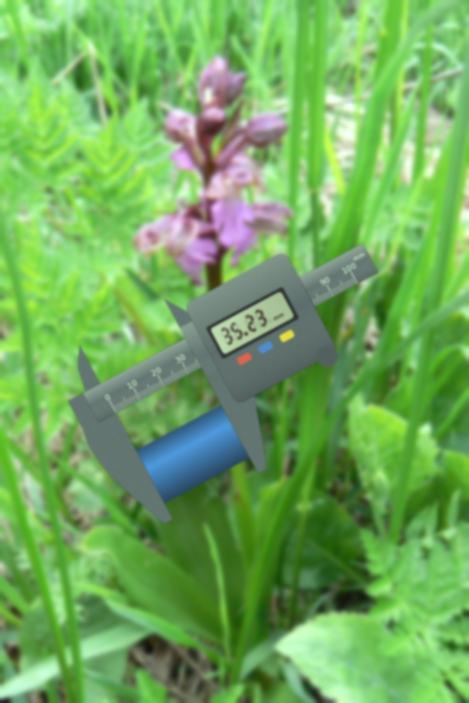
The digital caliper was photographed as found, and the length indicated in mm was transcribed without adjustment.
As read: 35.23 mm
